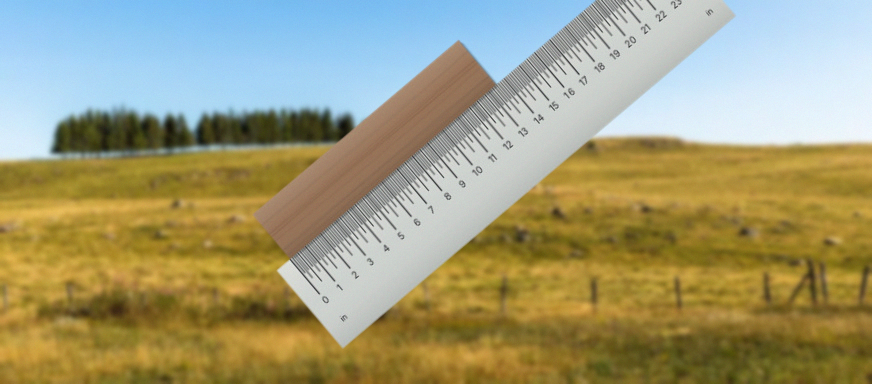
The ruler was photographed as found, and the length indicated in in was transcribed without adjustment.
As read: 13.5 in
